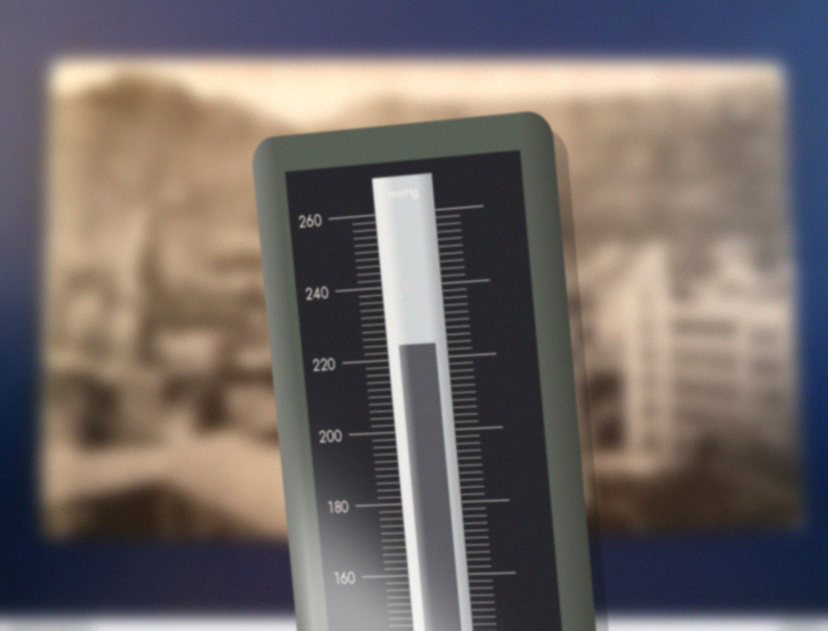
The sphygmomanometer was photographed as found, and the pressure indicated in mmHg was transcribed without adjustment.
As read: 224 mmHg
